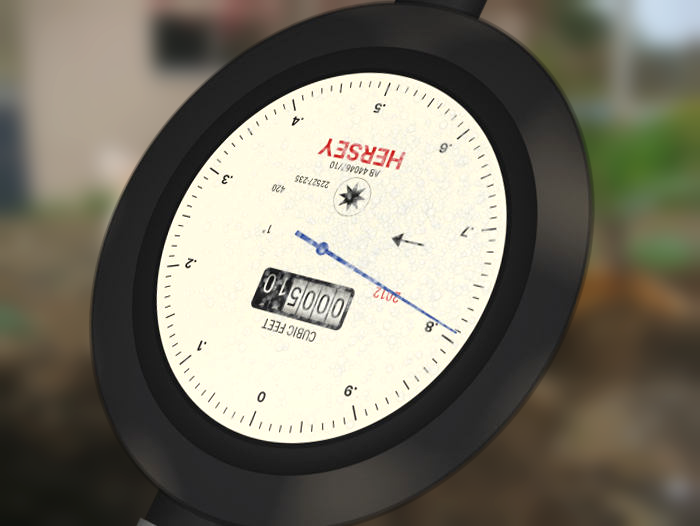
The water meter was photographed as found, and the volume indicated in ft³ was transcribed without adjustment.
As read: 509.79 ft³
